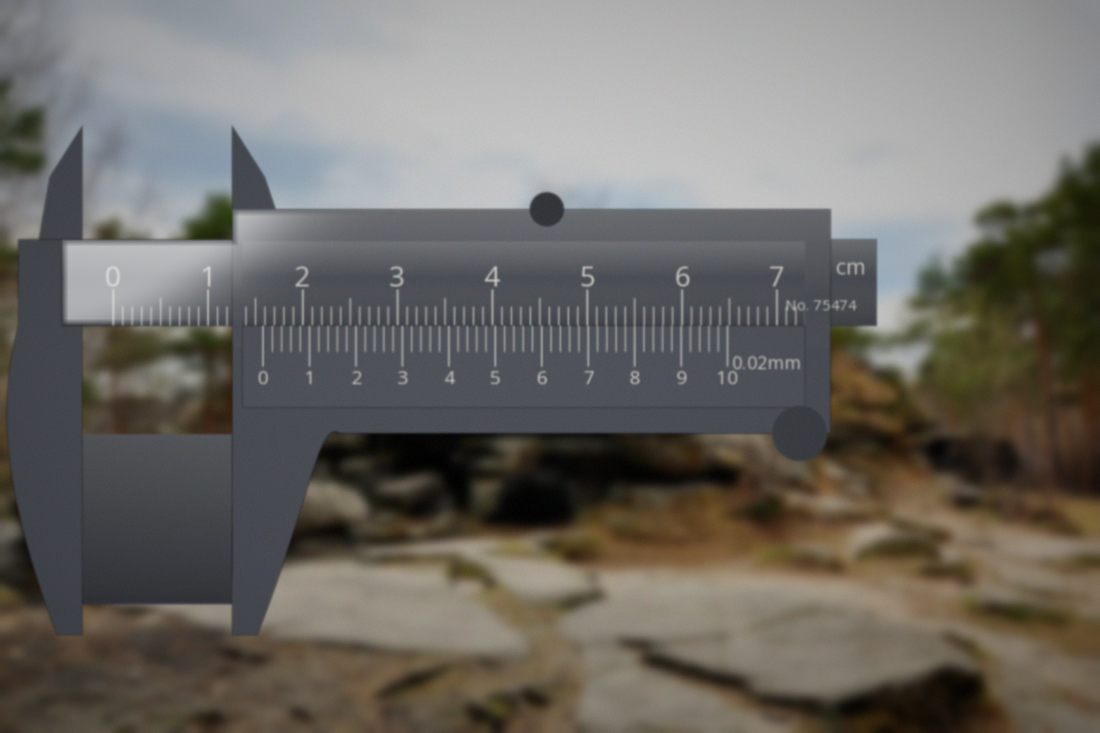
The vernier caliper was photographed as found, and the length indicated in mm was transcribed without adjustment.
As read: 15.8 mm
